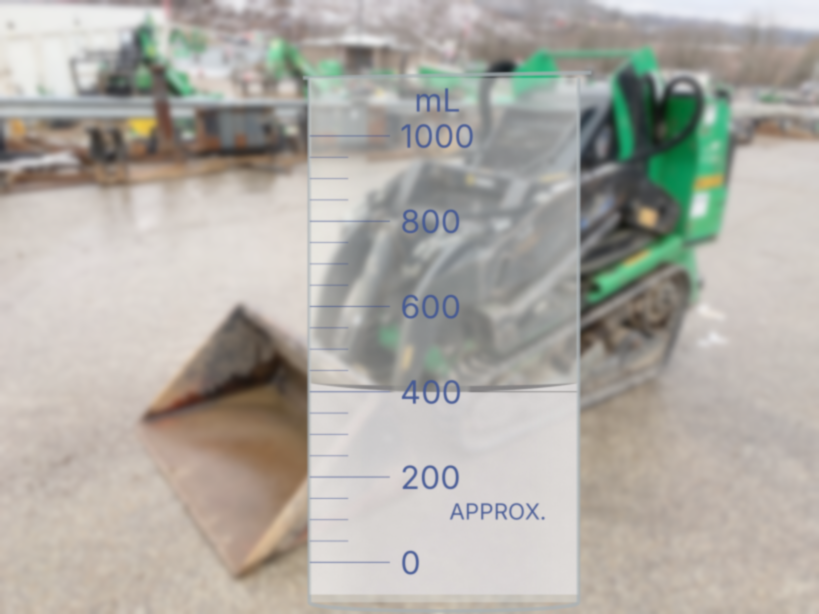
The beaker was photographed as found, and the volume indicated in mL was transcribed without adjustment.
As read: 400 mL
